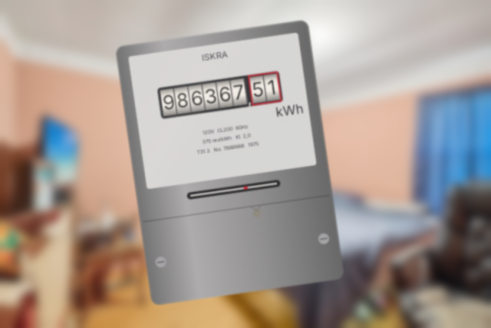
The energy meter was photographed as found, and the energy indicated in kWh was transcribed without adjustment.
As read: 986367.51 kWh
